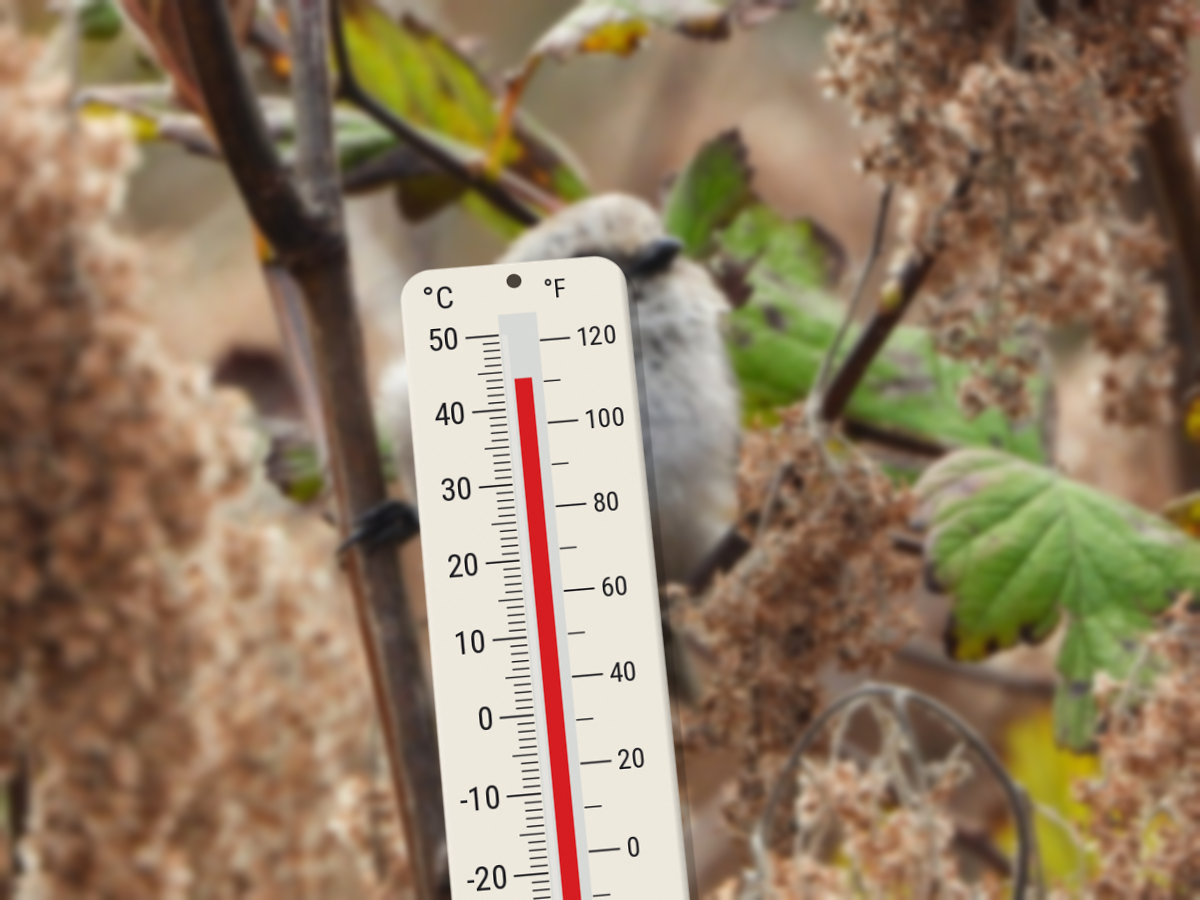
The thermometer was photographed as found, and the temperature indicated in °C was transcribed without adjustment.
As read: 44 °C
